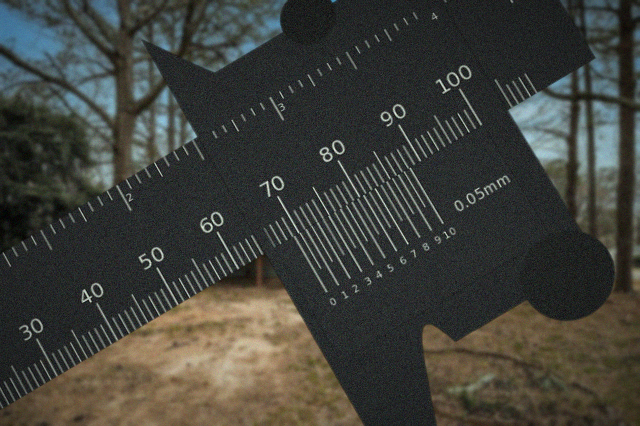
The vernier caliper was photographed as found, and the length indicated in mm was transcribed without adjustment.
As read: 69.2 mm
